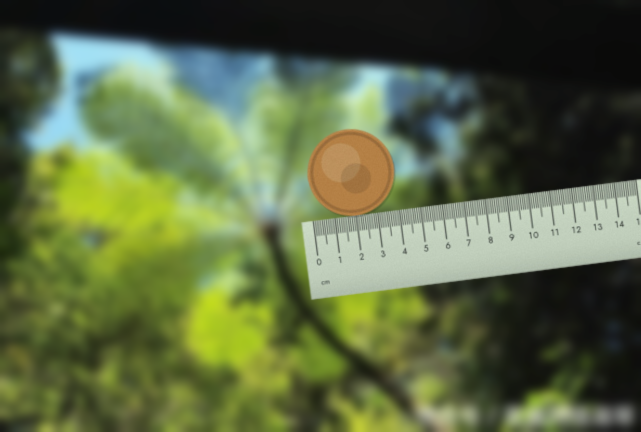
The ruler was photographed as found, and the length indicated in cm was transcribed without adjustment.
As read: 4 cm
